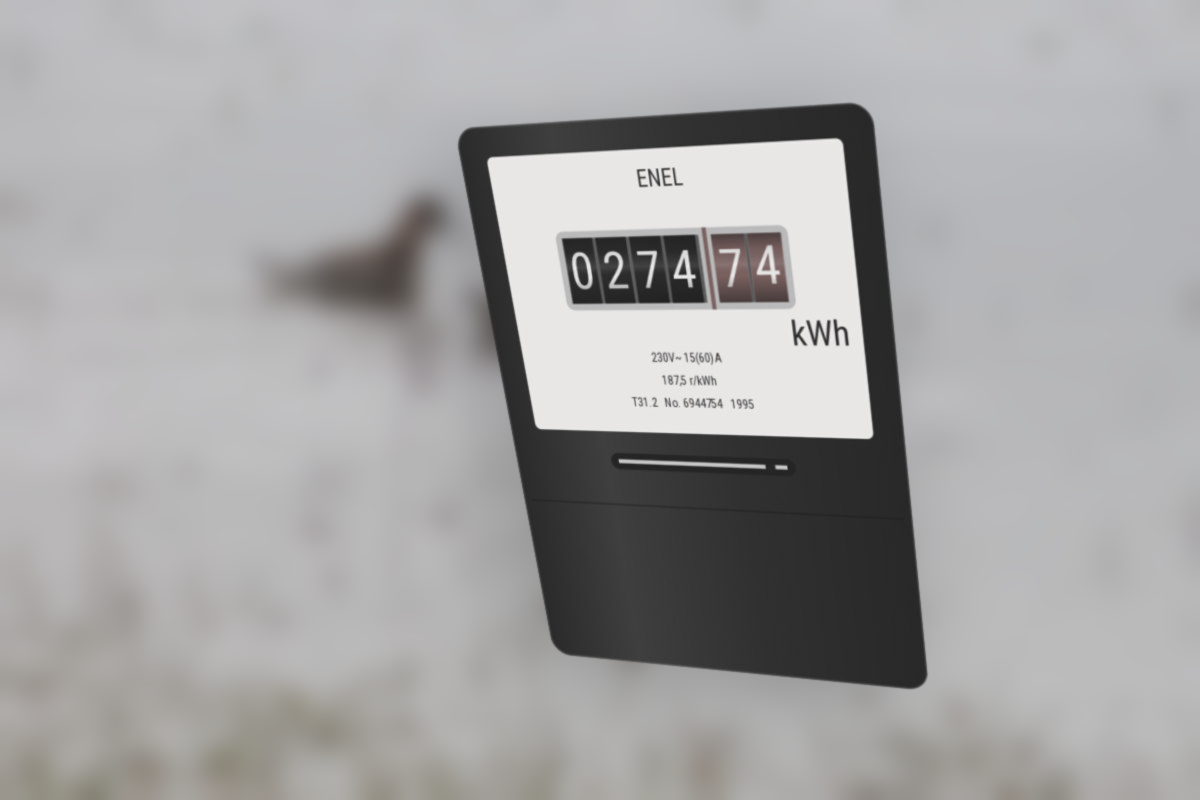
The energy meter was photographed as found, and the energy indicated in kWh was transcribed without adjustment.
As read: 274.74 kWh
